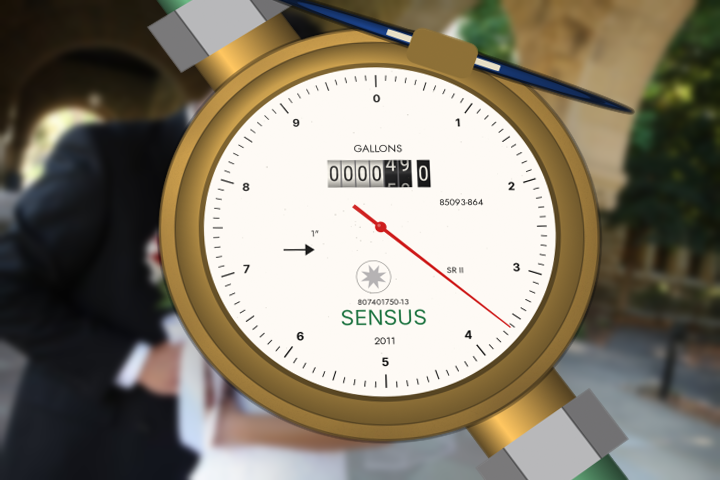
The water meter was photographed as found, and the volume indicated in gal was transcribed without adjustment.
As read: 493.6 gal
